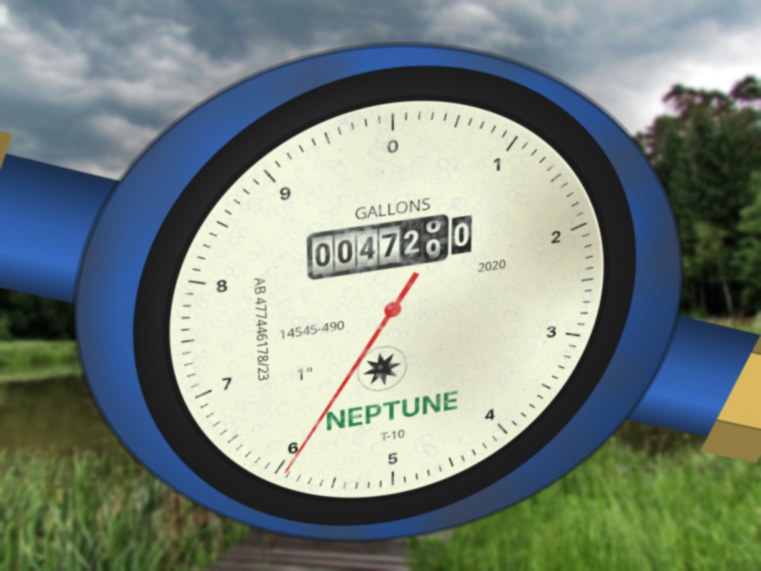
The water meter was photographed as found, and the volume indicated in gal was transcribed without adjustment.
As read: 47285.9 gal
